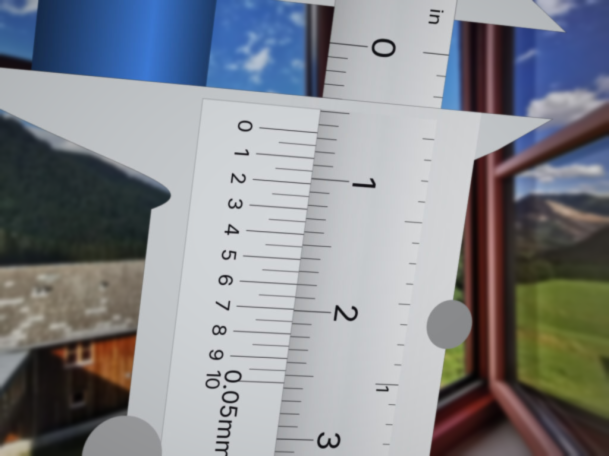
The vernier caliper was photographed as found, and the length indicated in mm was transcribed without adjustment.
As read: 6.6 mm
